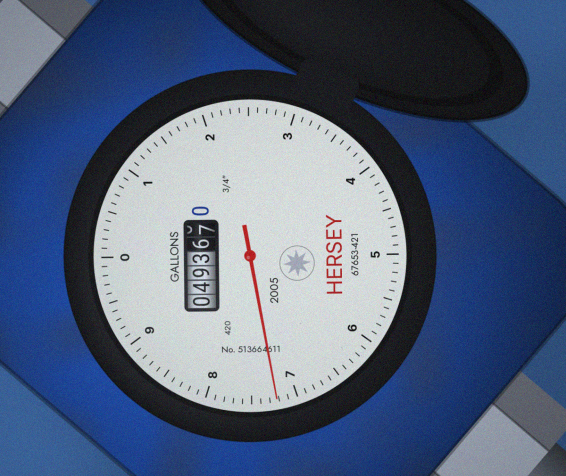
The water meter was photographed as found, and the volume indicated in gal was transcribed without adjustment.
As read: 493667.2 gal
